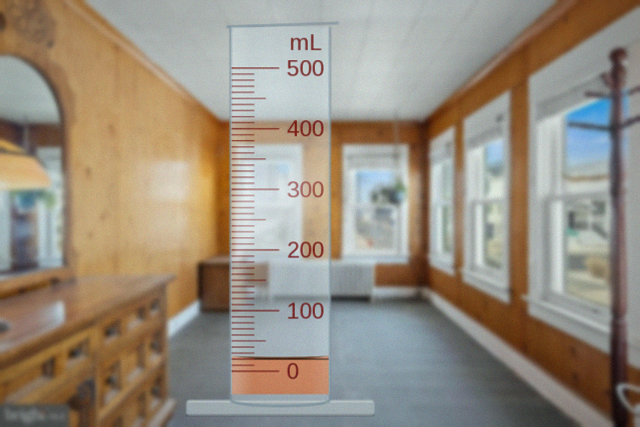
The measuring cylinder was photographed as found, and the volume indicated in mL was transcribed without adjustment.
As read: 20 mL
